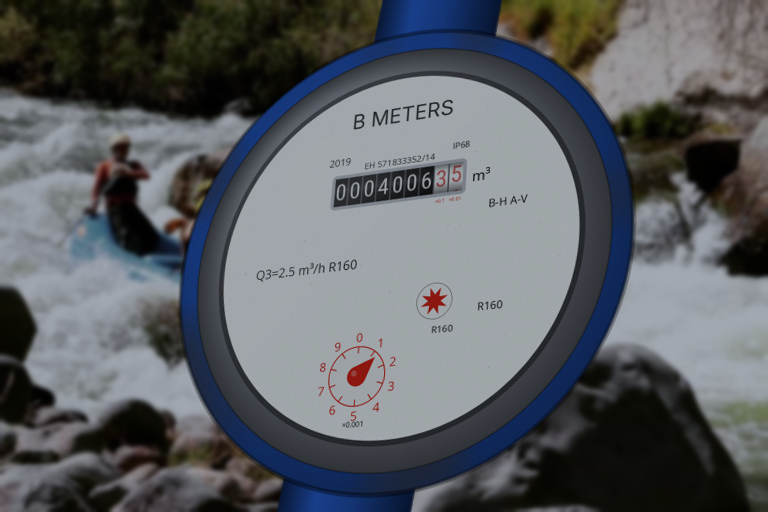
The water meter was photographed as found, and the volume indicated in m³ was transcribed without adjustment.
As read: 4006.351 m³
